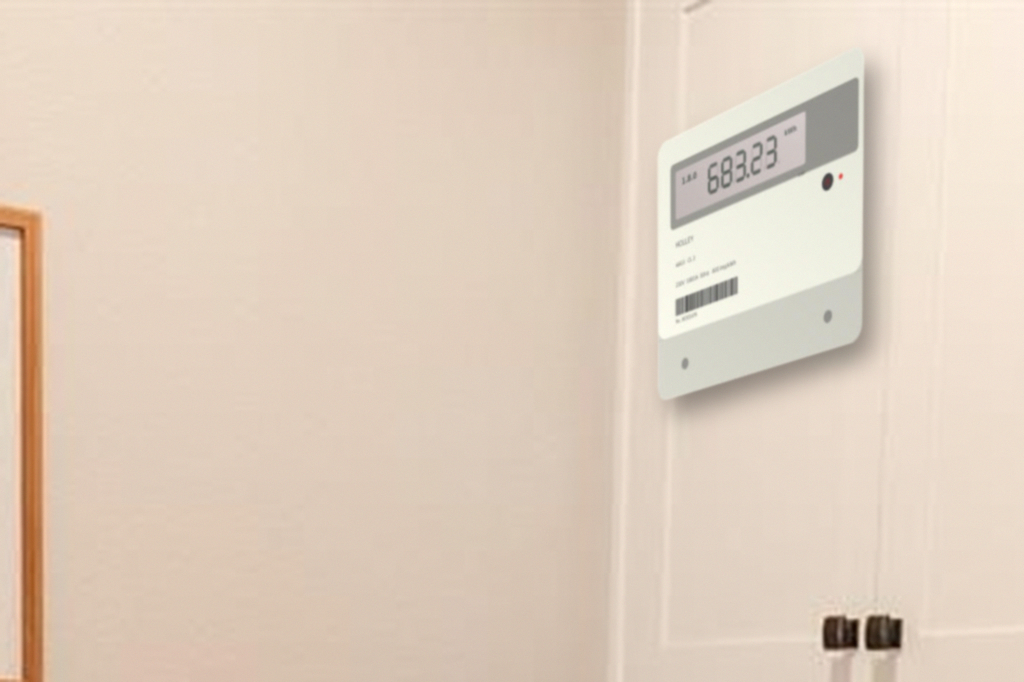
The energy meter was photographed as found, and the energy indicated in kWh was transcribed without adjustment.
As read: 683.23 kWh
